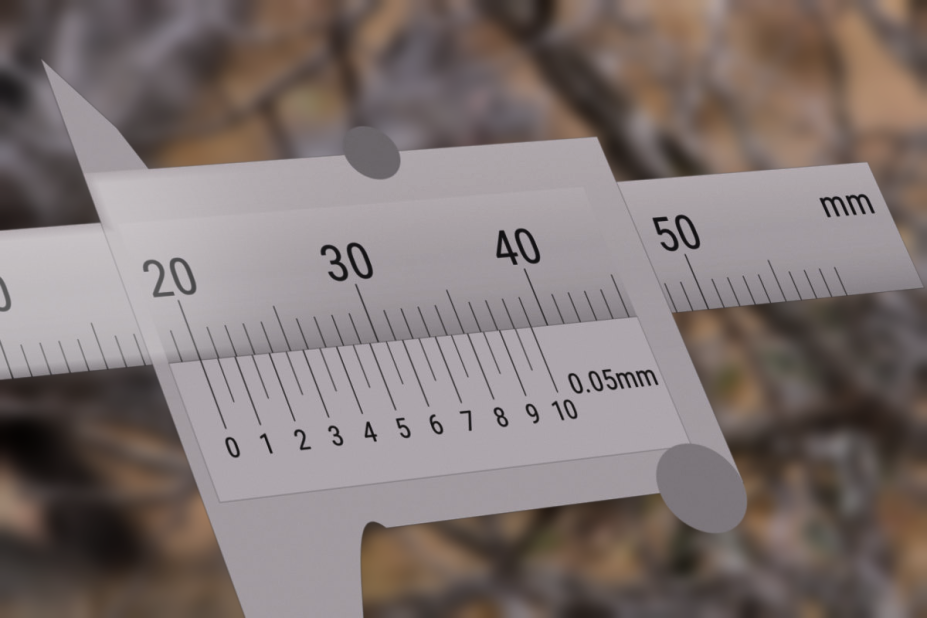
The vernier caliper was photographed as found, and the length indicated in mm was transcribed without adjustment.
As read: 20.0 mm
